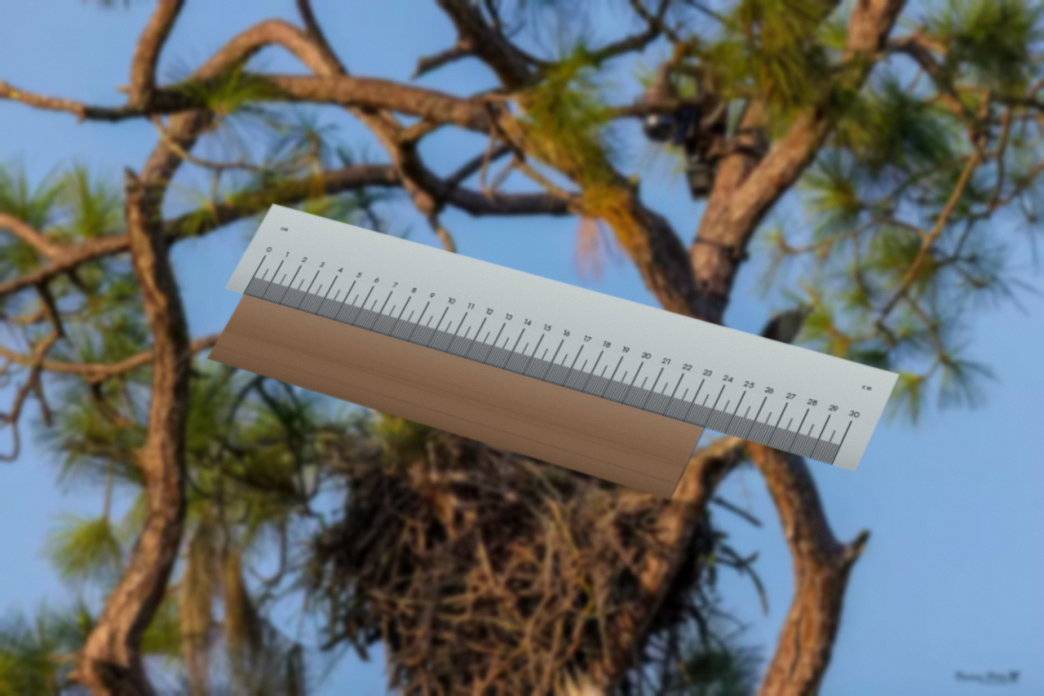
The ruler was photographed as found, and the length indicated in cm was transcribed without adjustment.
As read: 24 cm
